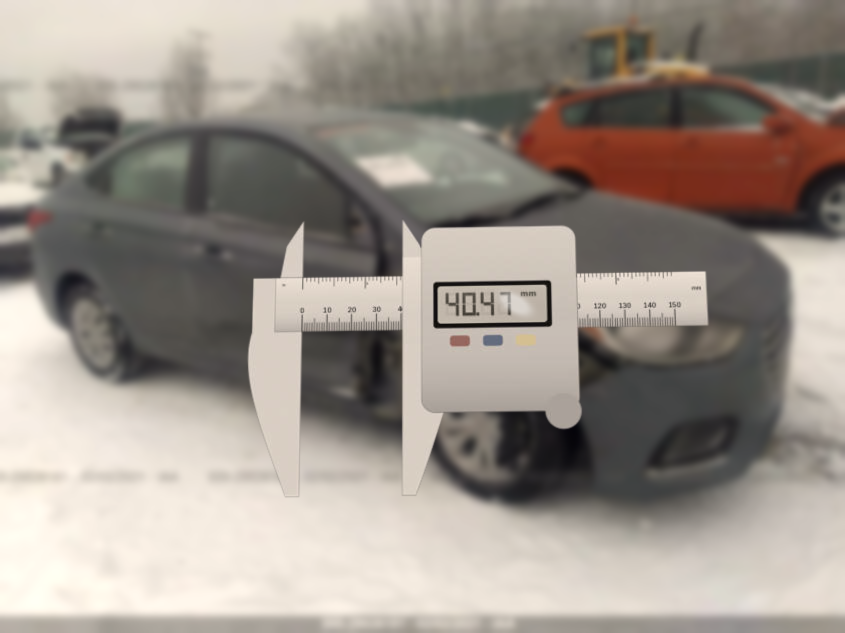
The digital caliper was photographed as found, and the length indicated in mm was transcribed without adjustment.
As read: 40.47 mm
